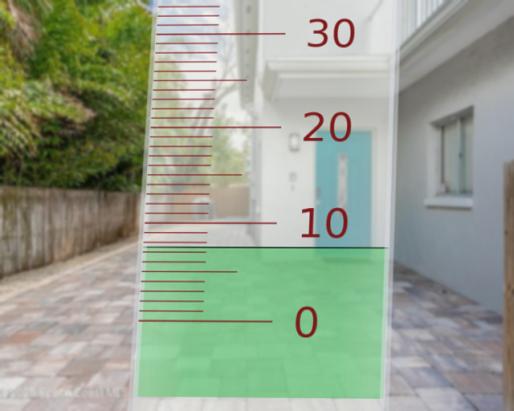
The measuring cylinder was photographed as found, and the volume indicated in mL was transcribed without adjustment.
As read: 7.5 mL
